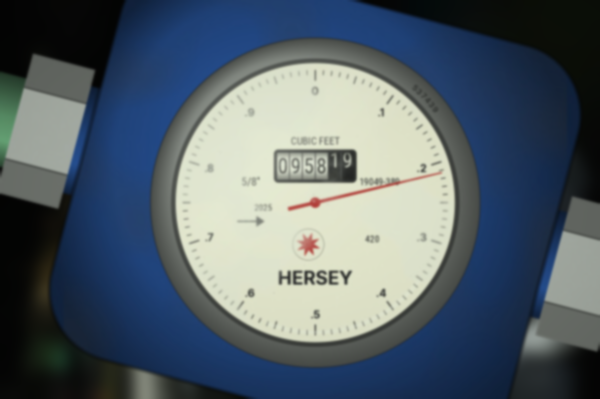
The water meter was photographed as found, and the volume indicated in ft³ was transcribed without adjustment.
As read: 95819.21 ft³
